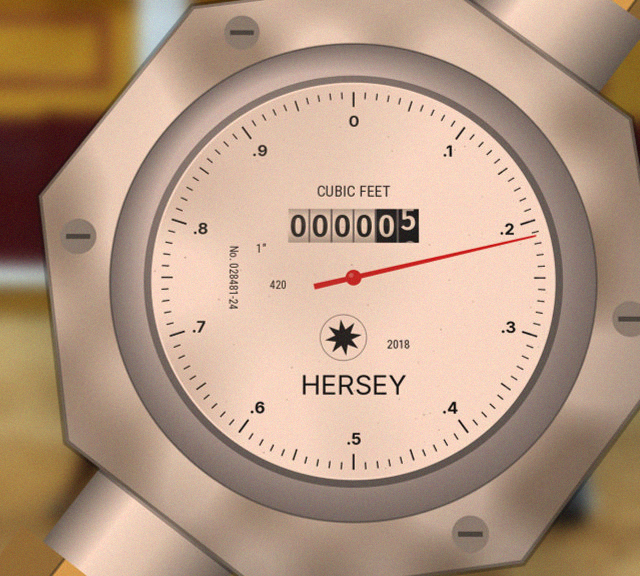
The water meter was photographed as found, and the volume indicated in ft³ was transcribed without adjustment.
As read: 5.21 ft³
